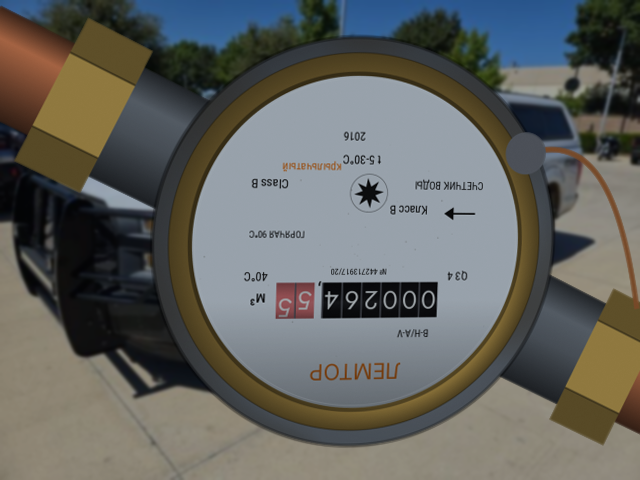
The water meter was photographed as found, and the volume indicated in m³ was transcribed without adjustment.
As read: 264.55 m³
